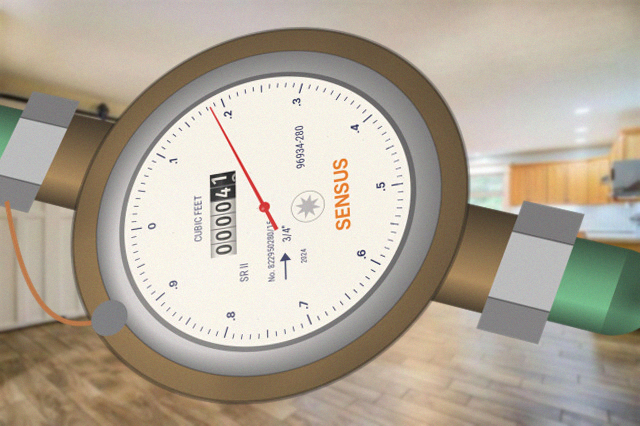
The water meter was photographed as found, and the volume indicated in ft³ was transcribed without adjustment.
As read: 41.18 ft³
